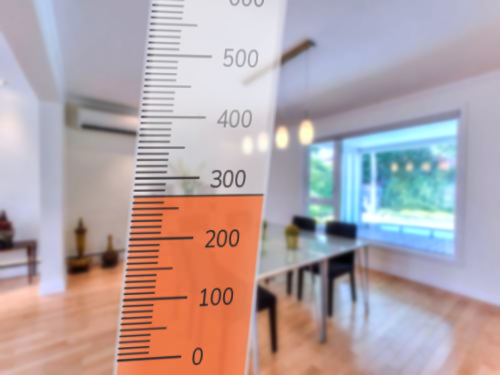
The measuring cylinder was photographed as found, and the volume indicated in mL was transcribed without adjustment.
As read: 270 mL
